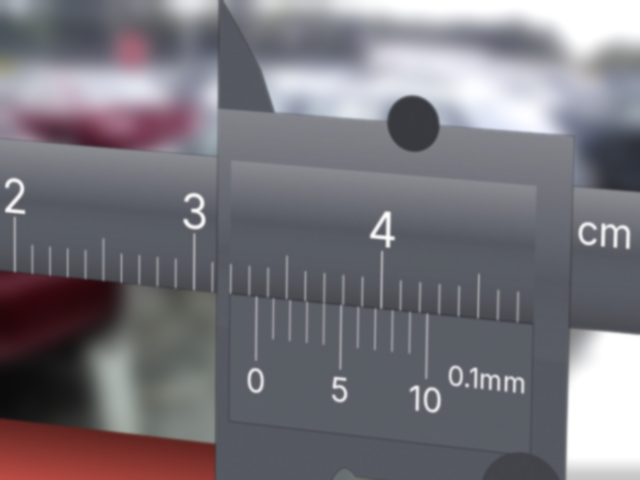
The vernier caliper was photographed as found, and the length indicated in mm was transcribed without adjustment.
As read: 33.4 mm
